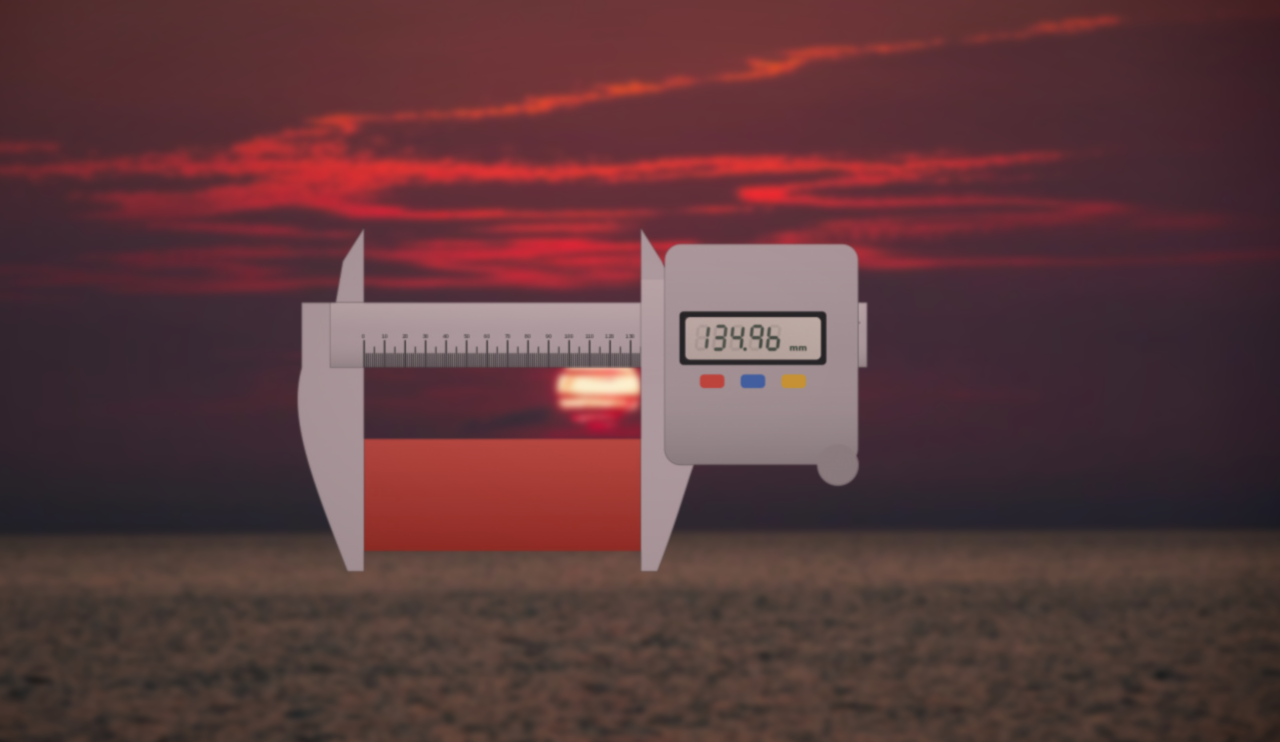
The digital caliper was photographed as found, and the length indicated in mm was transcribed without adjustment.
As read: 134.96 mm
